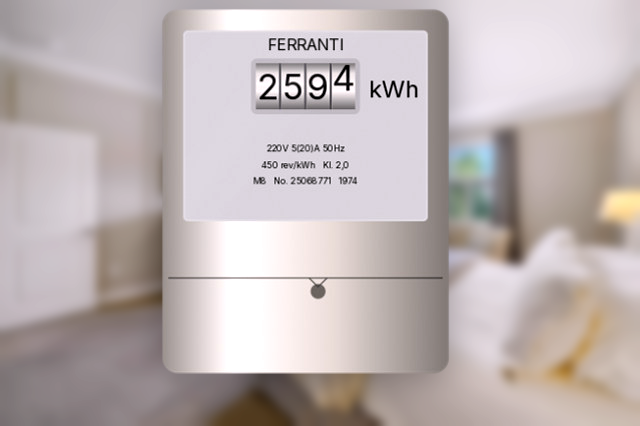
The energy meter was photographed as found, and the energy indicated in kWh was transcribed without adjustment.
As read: 2594 kWh
